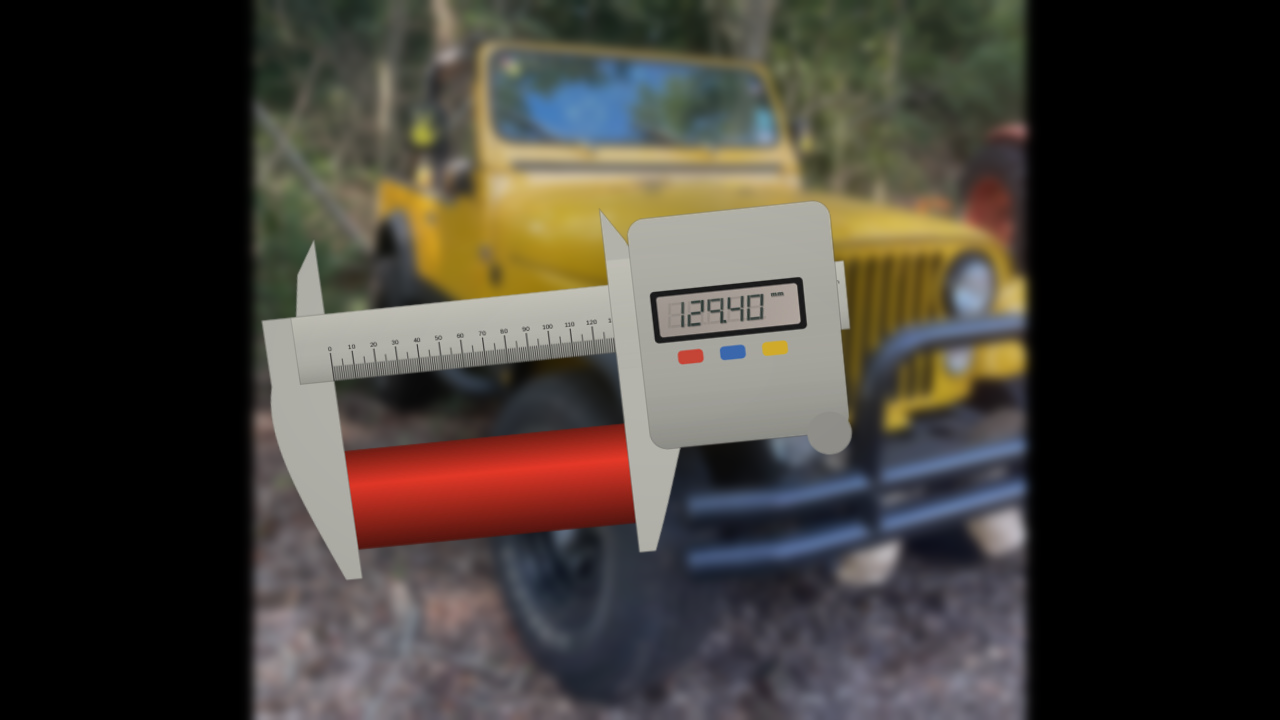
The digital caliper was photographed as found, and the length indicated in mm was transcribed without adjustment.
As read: 129.40 mm
